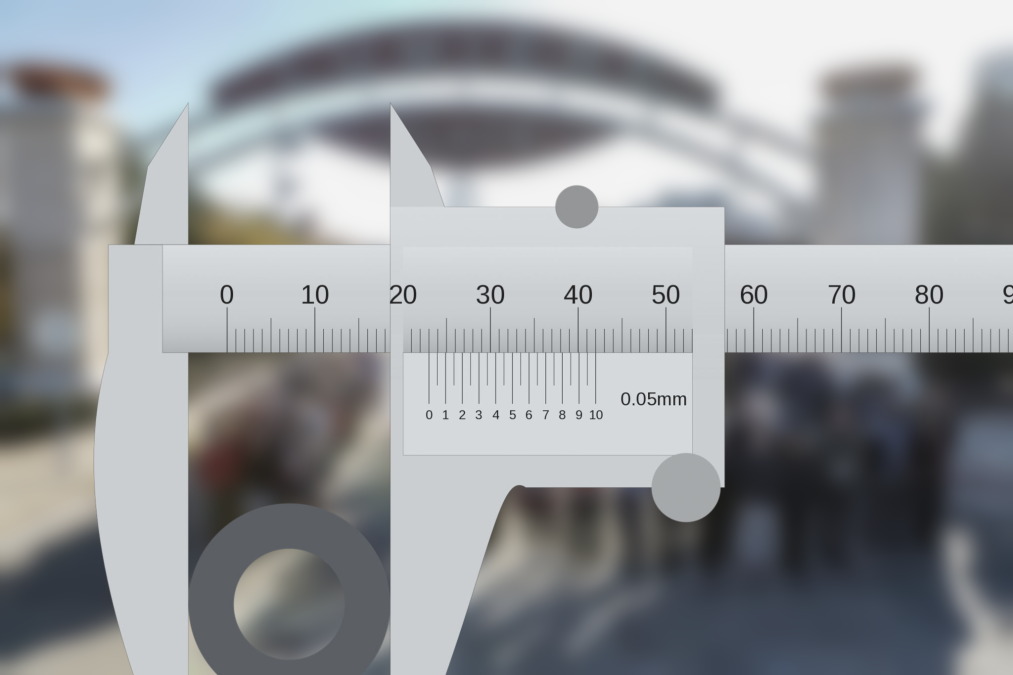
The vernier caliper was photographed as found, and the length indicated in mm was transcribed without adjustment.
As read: 23.0 mm
